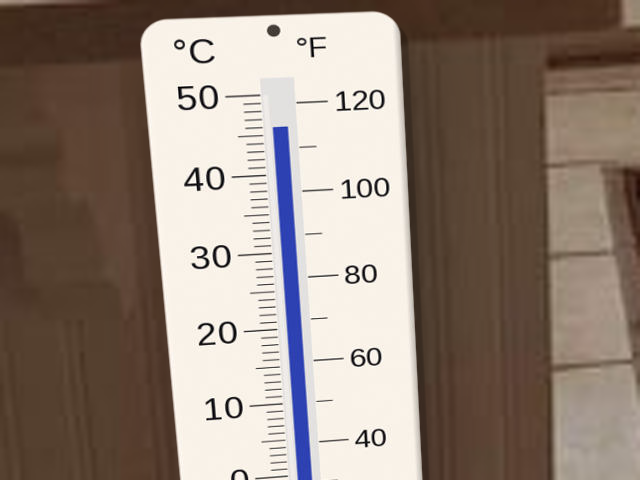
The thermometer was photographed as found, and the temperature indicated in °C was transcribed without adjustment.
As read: 46 °C
